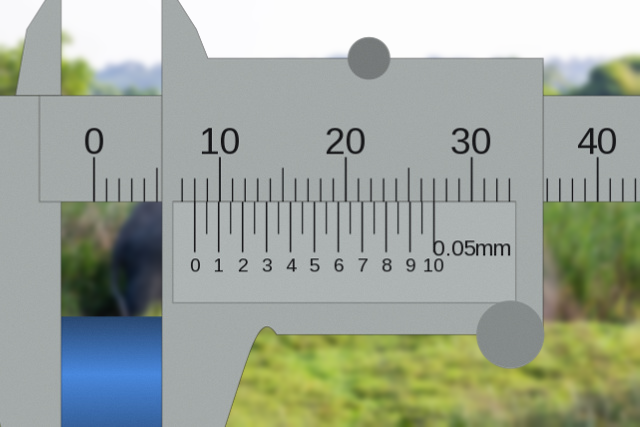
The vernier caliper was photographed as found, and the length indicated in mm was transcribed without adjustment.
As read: 8.0 mm
